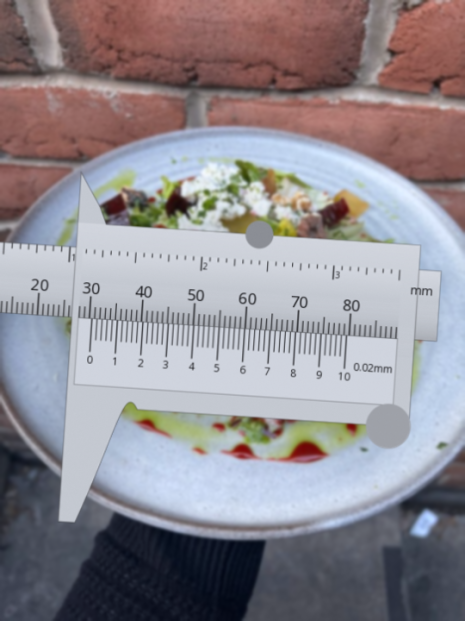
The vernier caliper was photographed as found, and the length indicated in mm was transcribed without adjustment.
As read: 30.5 mm
